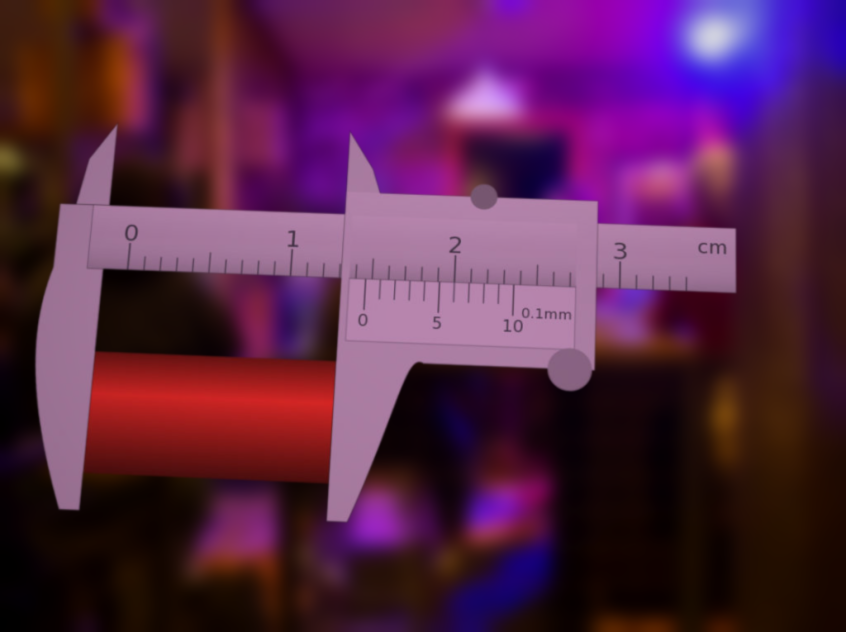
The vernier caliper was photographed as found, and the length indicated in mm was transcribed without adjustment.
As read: 14.6 mm
